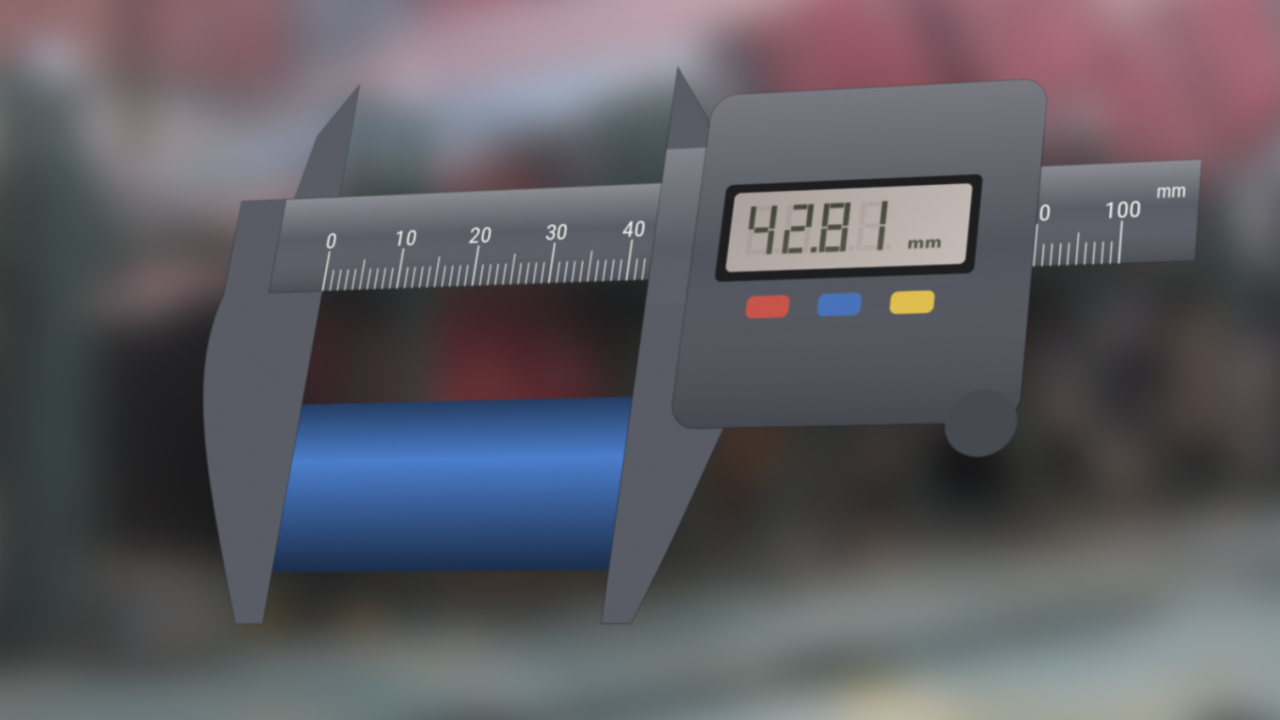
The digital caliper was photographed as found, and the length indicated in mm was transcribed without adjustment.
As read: 42.81 mm
